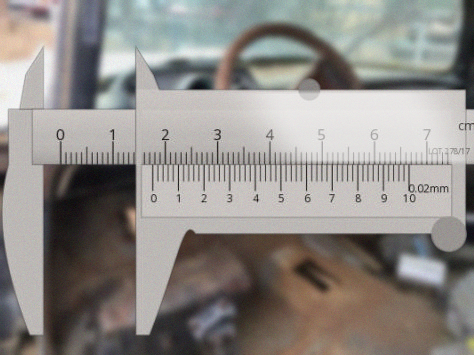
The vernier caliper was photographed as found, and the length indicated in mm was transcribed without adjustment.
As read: 17.6 mm
